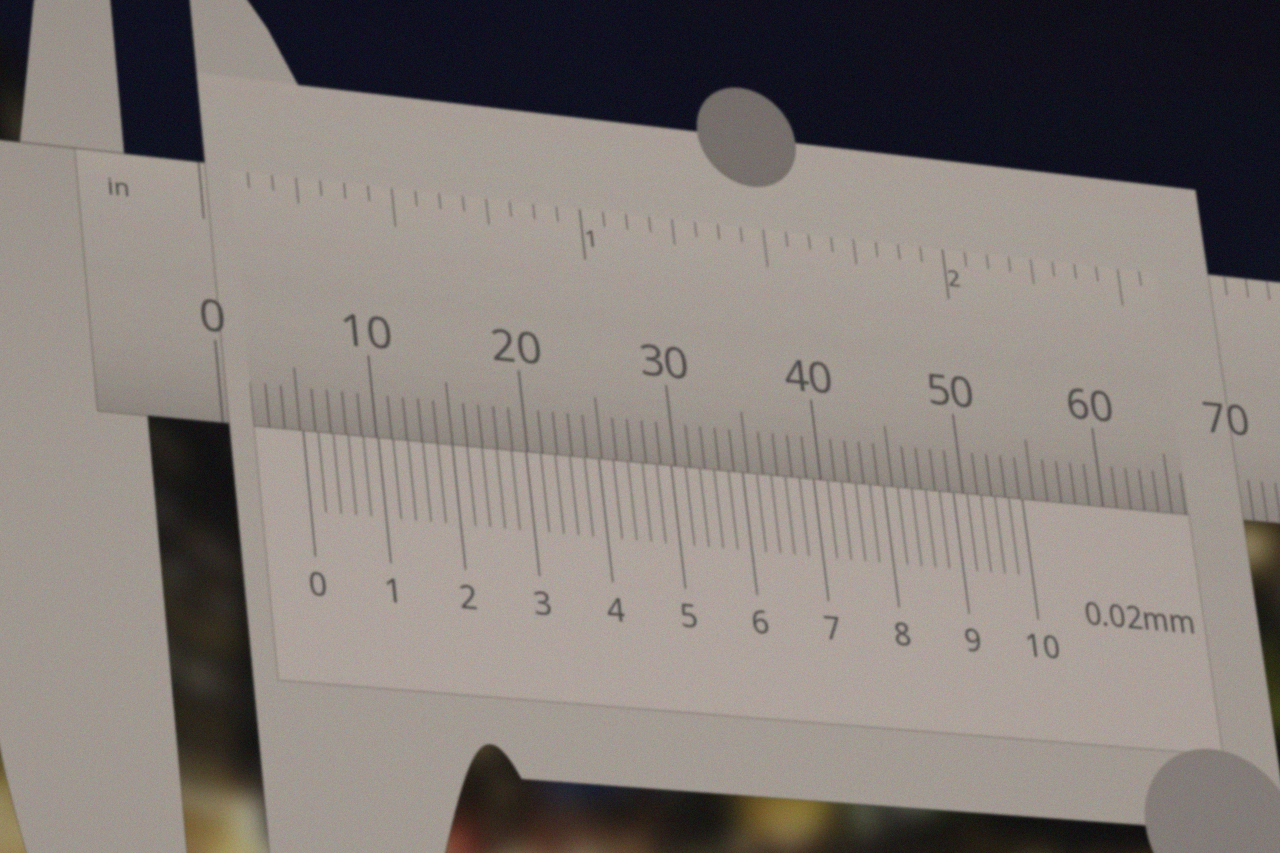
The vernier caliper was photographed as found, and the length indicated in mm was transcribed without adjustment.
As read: 5.2 mm
